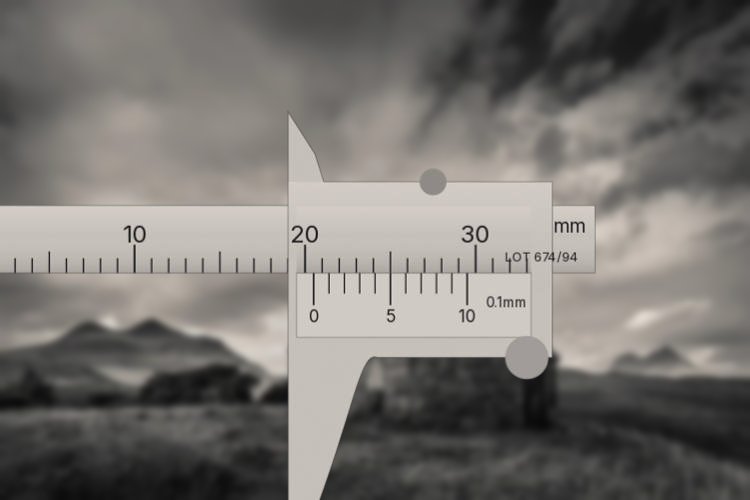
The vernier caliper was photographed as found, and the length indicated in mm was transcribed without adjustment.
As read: 20.5 mm
